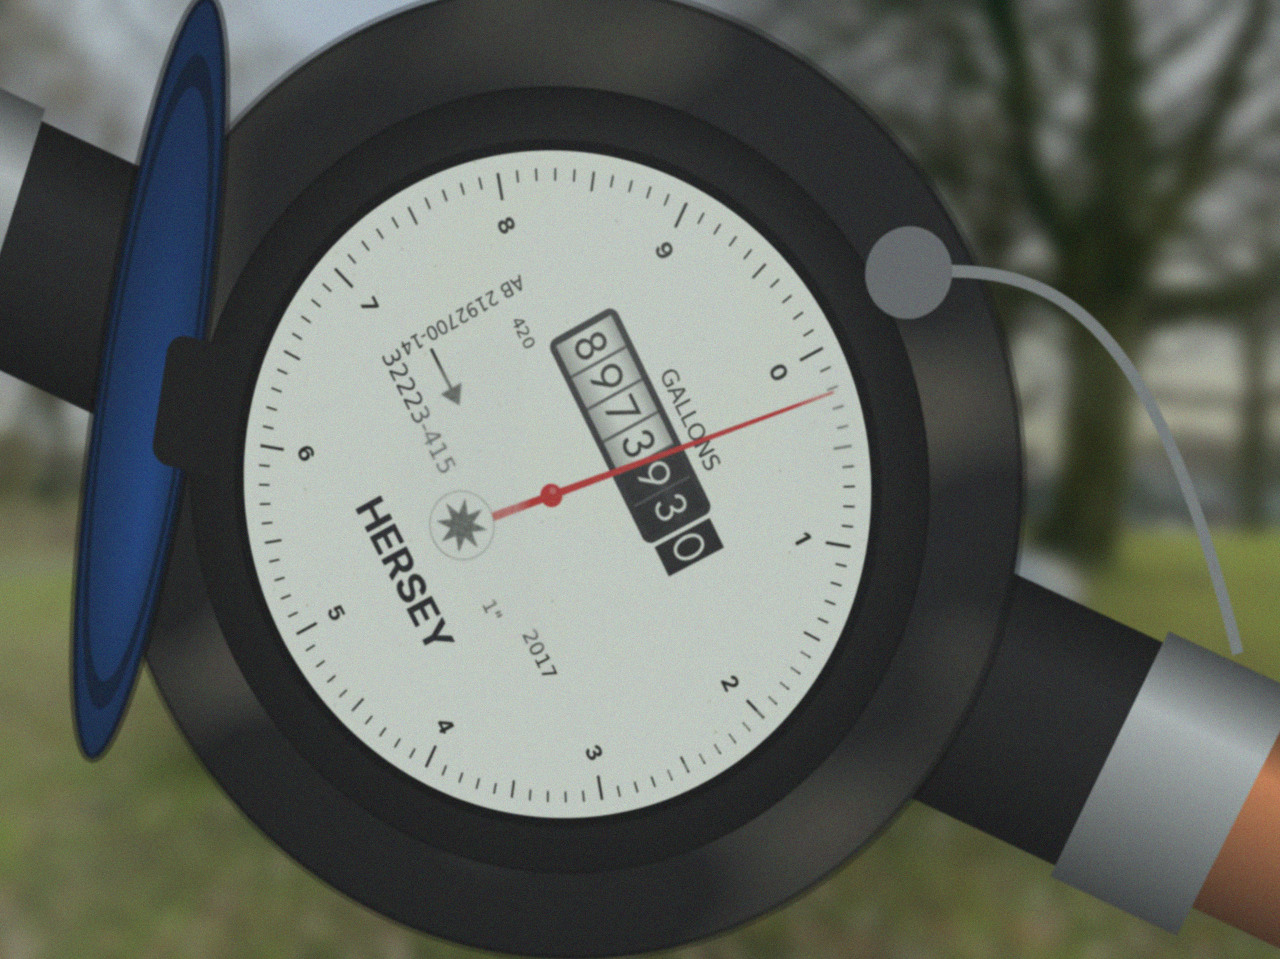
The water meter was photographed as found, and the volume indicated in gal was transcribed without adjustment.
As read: 8973930.2 gal
